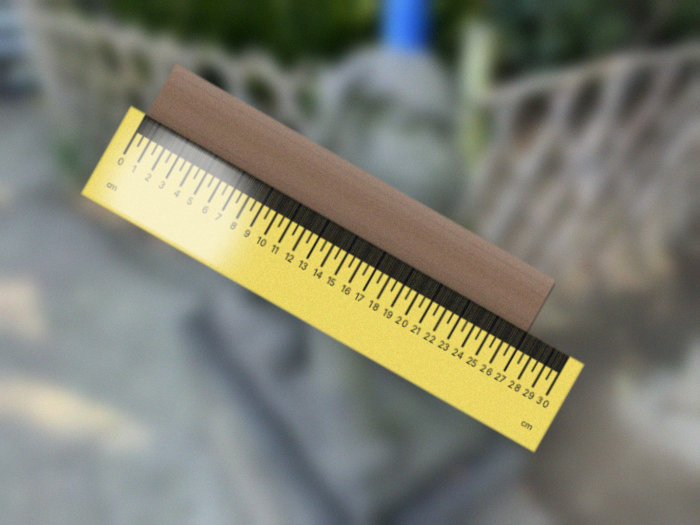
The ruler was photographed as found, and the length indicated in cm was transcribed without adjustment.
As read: 27 cm
